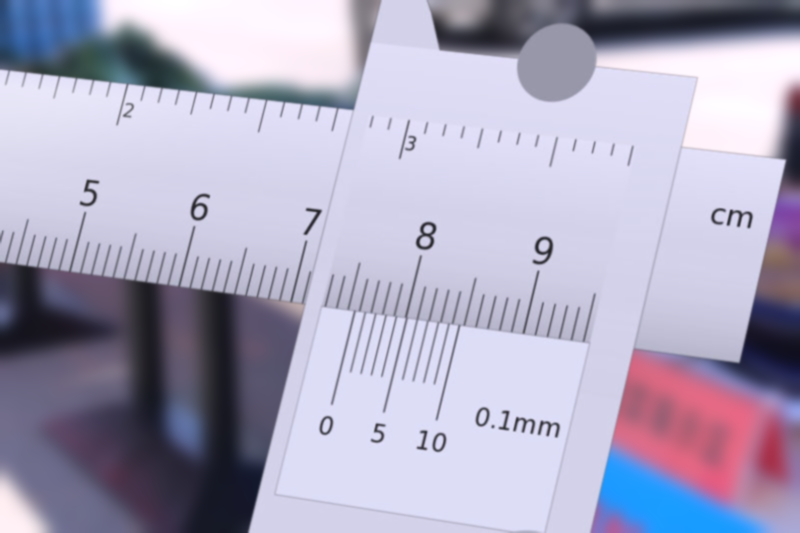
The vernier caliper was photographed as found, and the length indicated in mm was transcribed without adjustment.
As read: 75.6 mm
